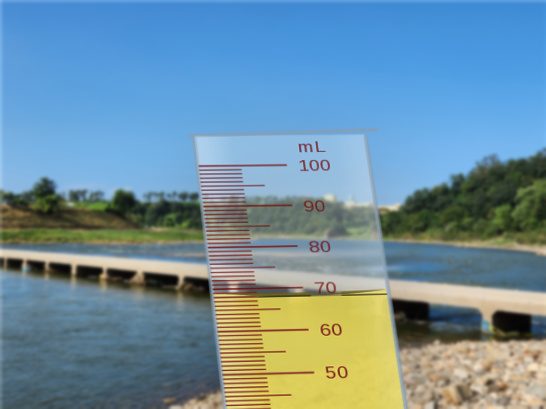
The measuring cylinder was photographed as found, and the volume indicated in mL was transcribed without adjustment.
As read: 68 mL
